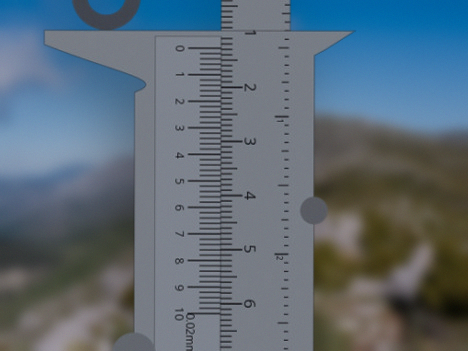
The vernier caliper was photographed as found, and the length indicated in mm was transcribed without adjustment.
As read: 12.8 mm
